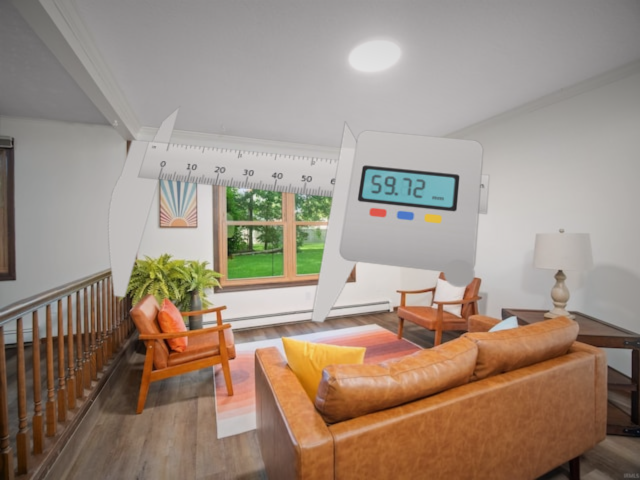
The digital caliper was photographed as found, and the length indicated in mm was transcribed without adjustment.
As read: 59.72 mm
